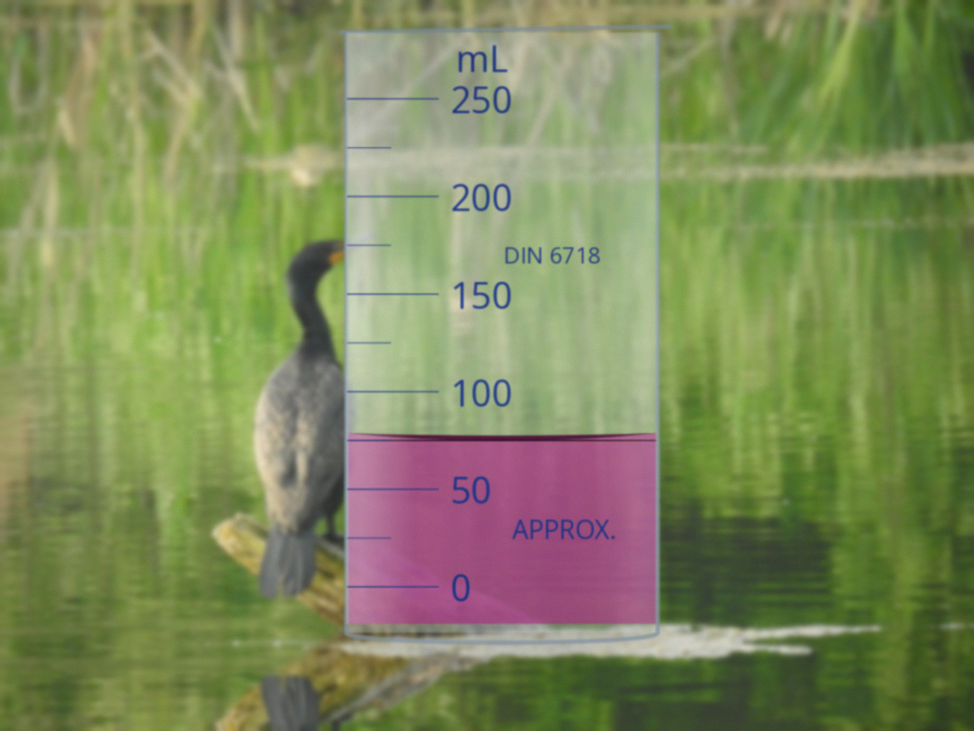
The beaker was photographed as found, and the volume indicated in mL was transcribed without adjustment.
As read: 75 mL
